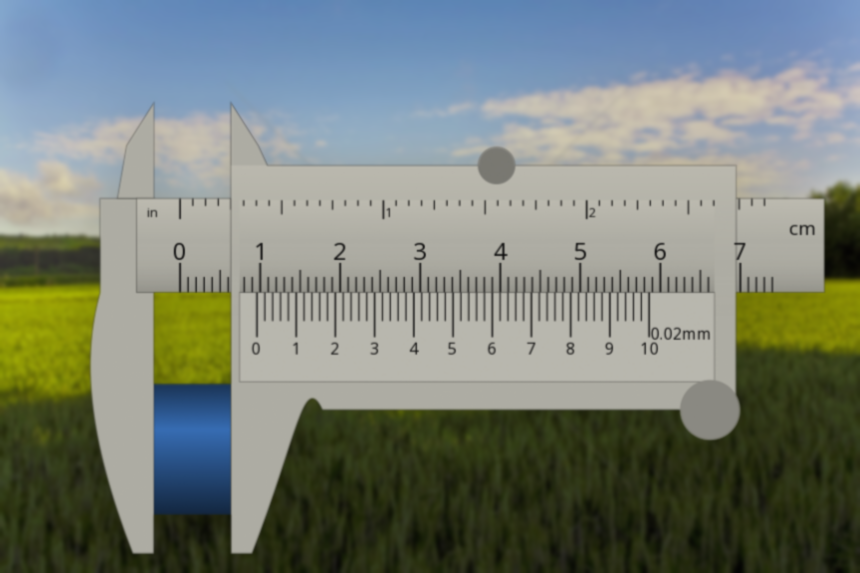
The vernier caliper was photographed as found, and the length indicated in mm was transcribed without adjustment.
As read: 9.6 mm
